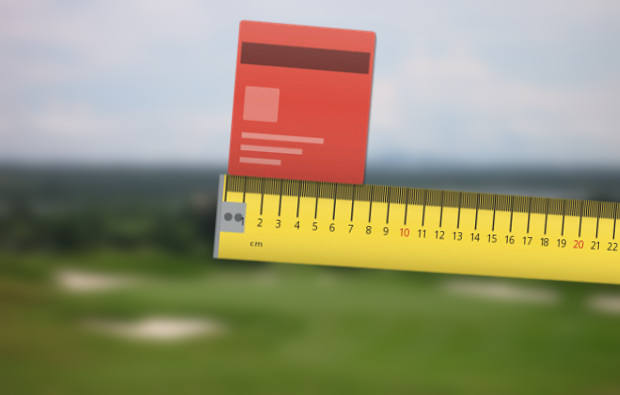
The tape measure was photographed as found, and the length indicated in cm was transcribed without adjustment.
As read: 7.5 cm
